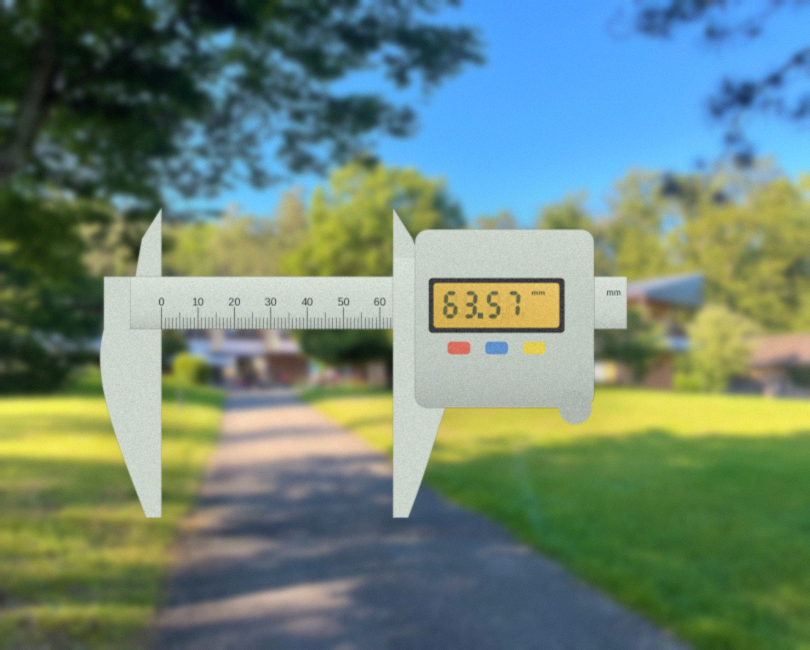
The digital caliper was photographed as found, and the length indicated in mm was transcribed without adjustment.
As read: 63.57 mm
